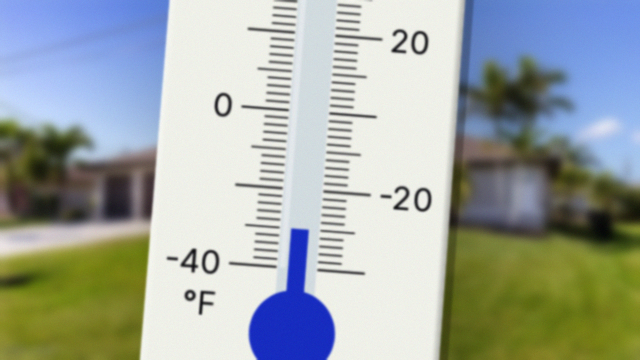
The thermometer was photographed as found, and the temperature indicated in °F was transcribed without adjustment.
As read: -30 °F
